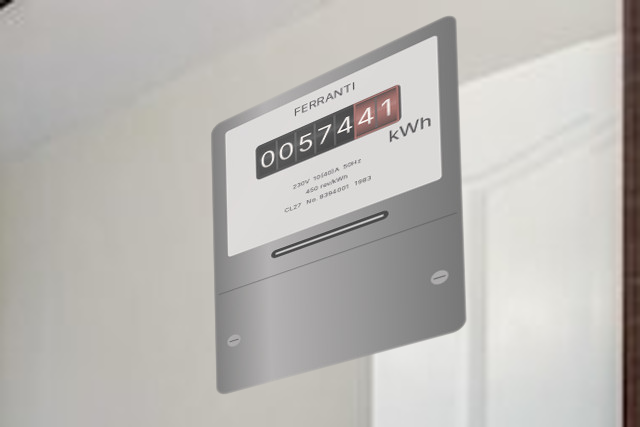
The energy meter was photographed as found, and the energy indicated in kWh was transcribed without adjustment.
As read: 574.41 kWh
